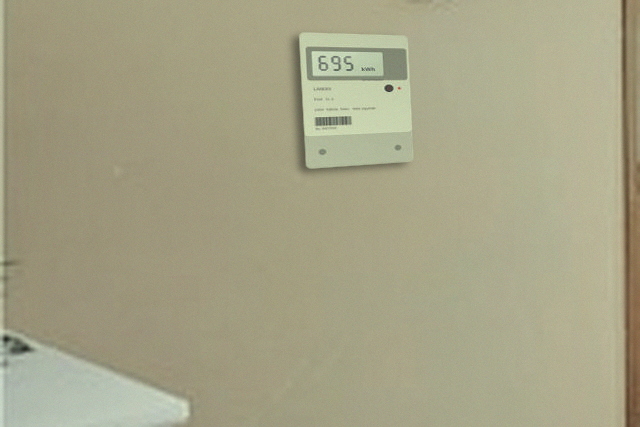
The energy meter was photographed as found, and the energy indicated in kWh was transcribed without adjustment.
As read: 695 kWh
